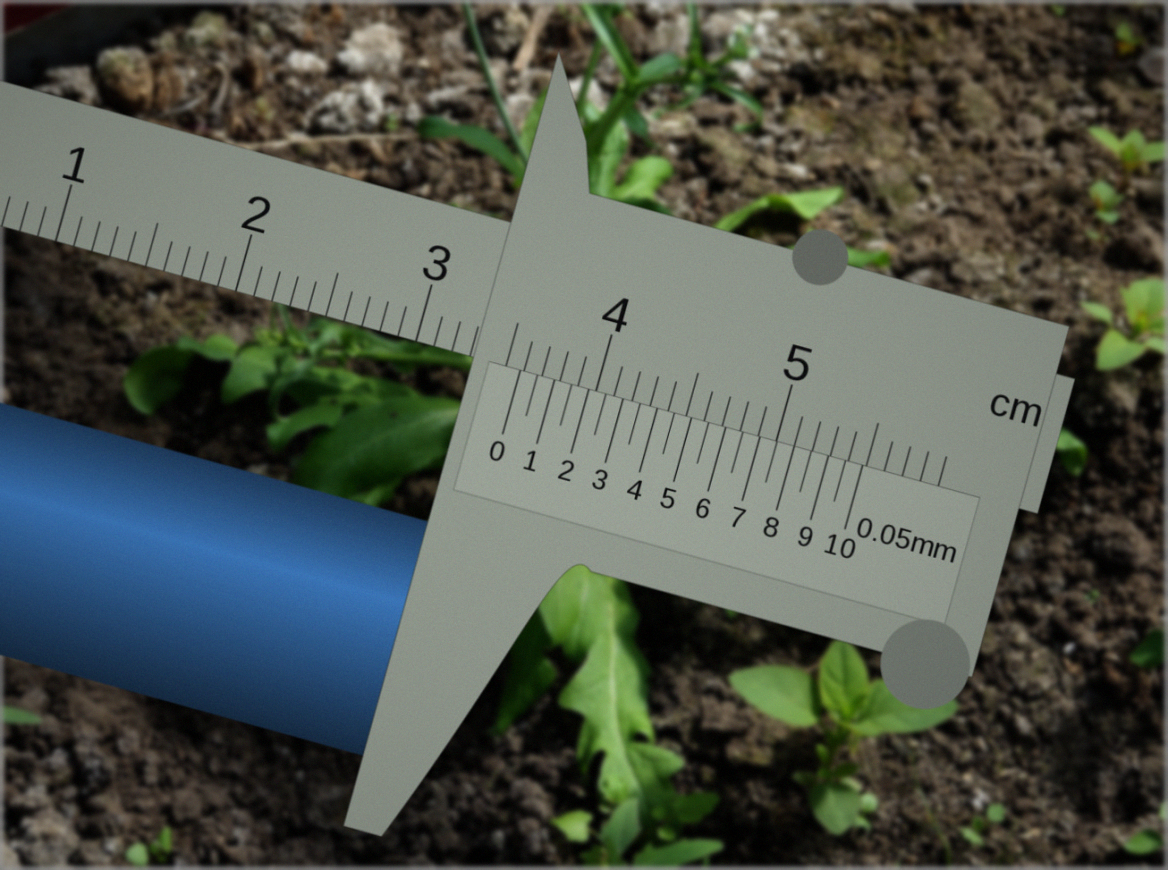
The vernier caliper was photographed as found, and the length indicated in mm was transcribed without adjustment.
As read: 35.8 mm
